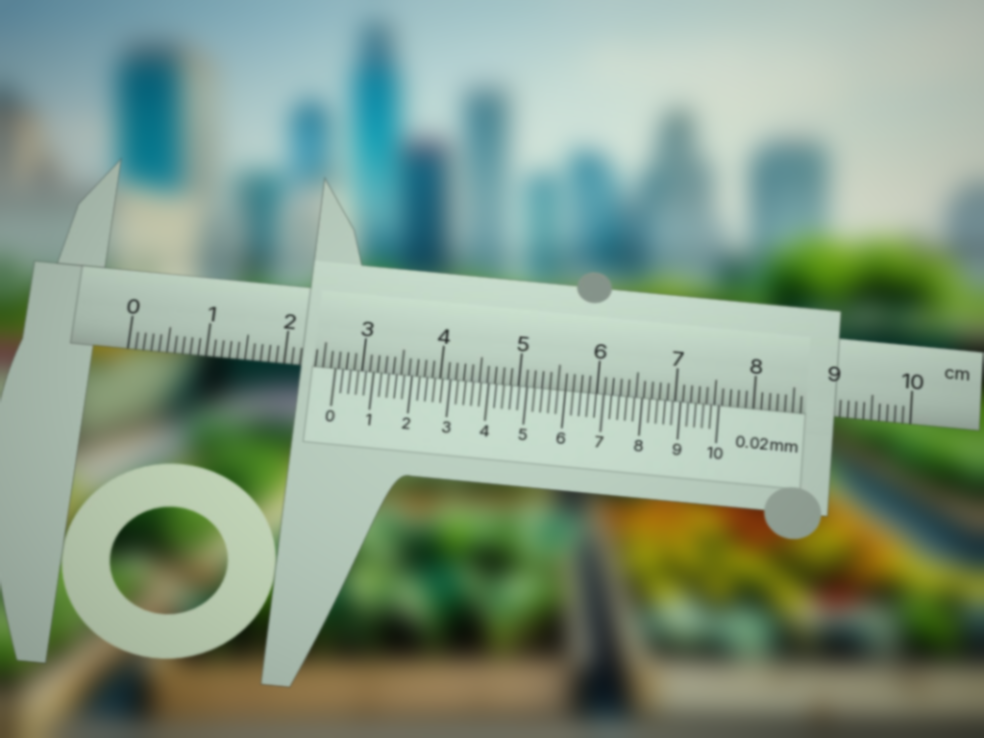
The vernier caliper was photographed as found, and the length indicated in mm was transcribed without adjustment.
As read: 26.6 mm
